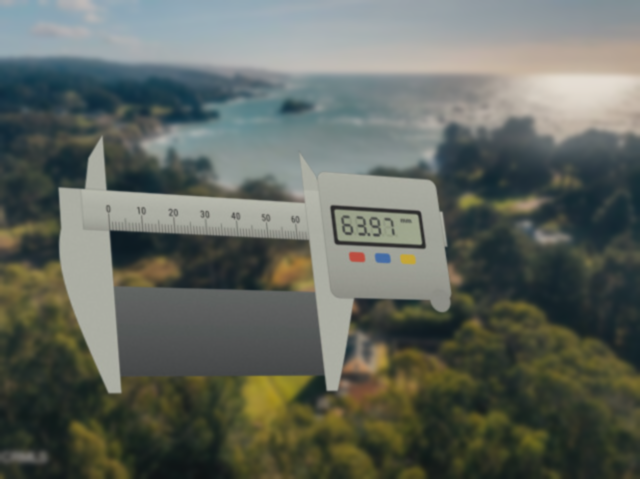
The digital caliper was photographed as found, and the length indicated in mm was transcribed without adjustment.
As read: 63.97 mm
